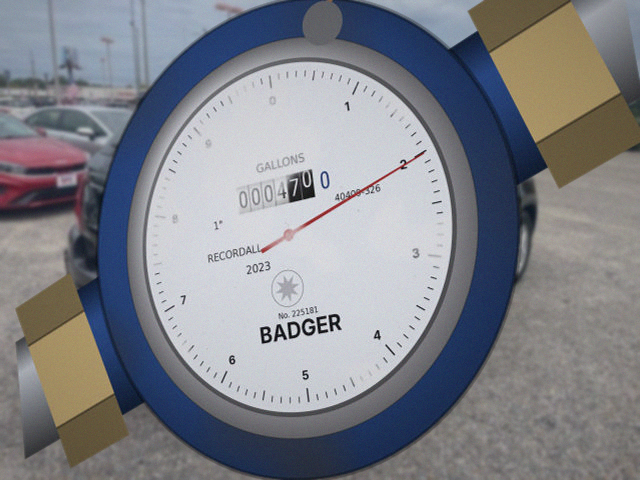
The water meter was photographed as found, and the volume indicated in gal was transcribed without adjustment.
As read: 4702.0 gal
